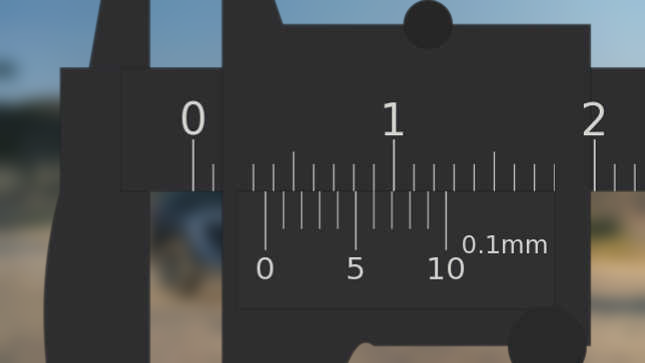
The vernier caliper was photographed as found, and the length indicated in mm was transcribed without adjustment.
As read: 3.6 mm
